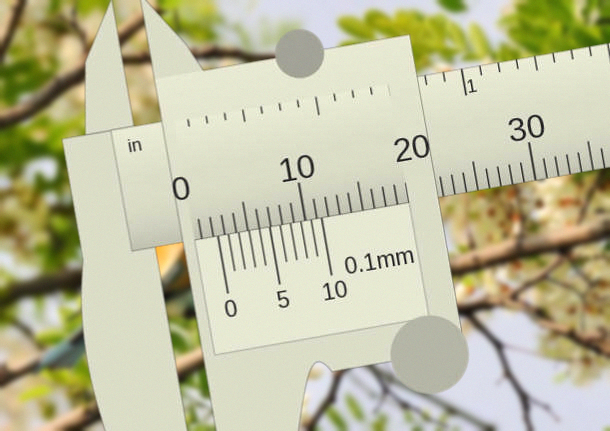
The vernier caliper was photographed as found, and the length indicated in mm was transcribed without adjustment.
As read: 2.4 mm
